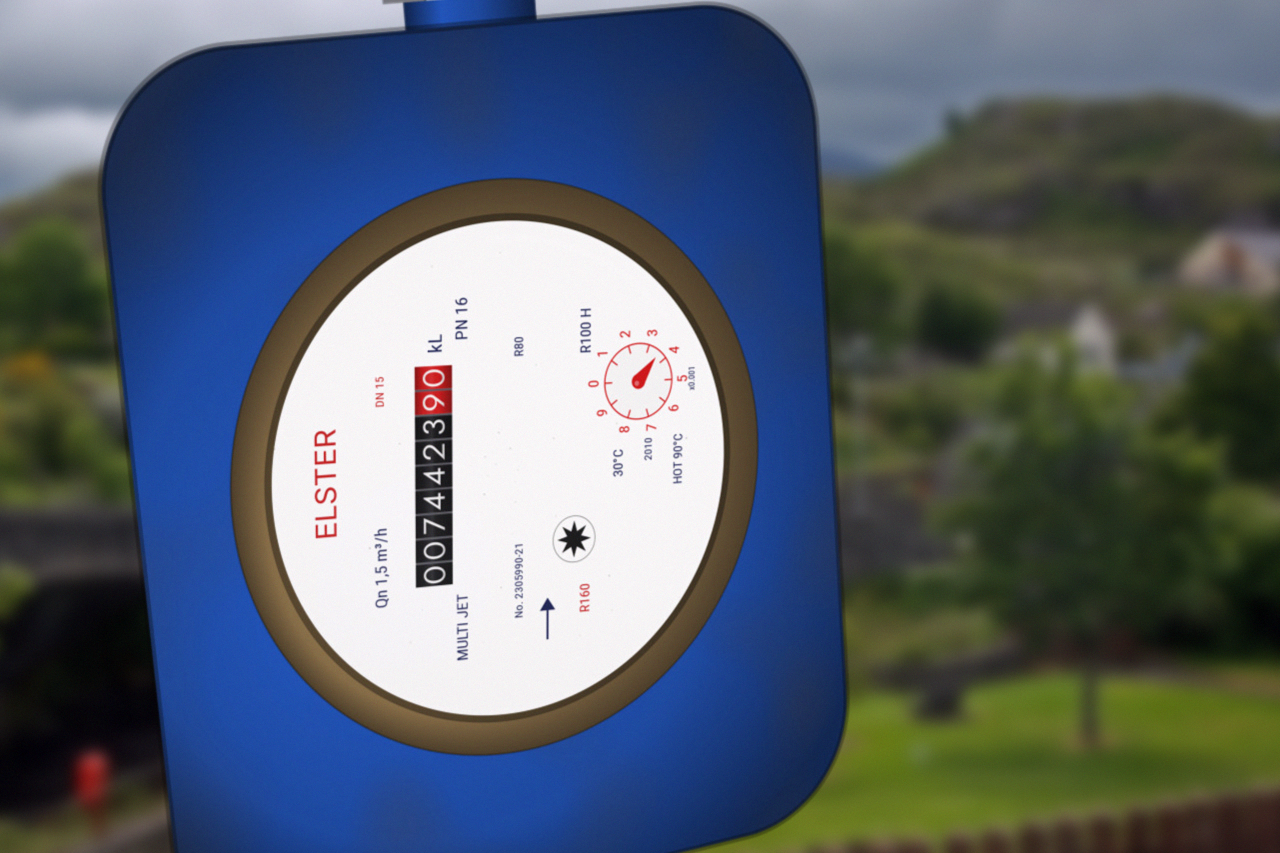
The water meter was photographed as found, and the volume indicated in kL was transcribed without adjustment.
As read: 74423.903 kL
